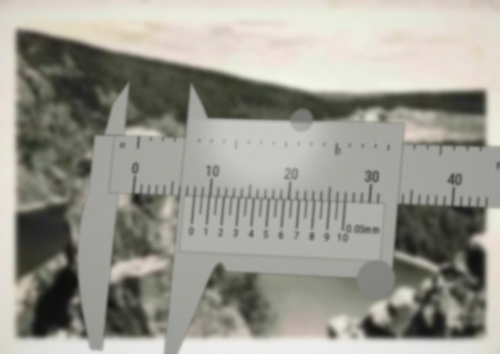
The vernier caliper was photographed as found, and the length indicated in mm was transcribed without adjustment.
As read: 8.0 mm
